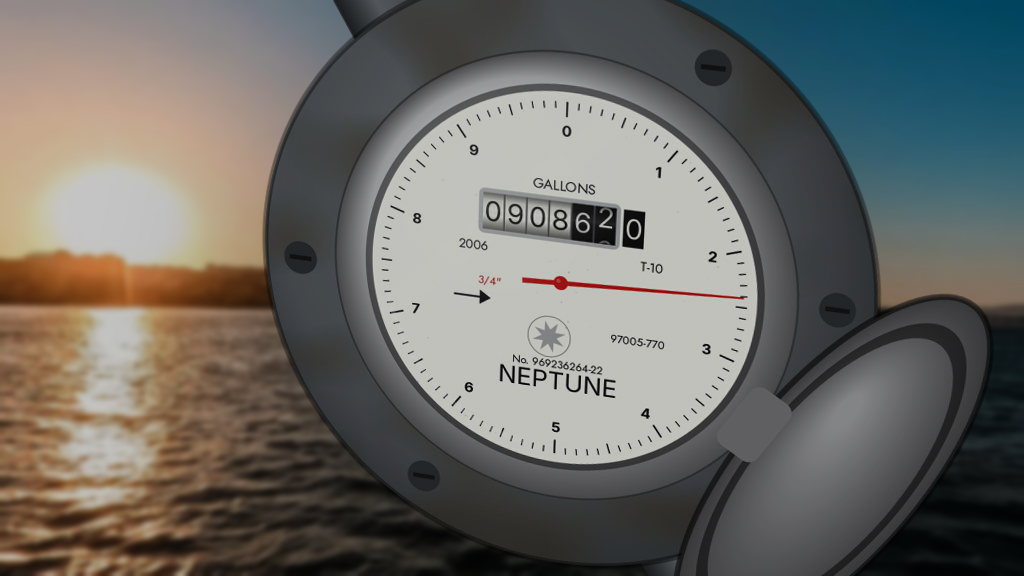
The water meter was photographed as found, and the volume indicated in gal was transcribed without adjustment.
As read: 908622.4 gal
